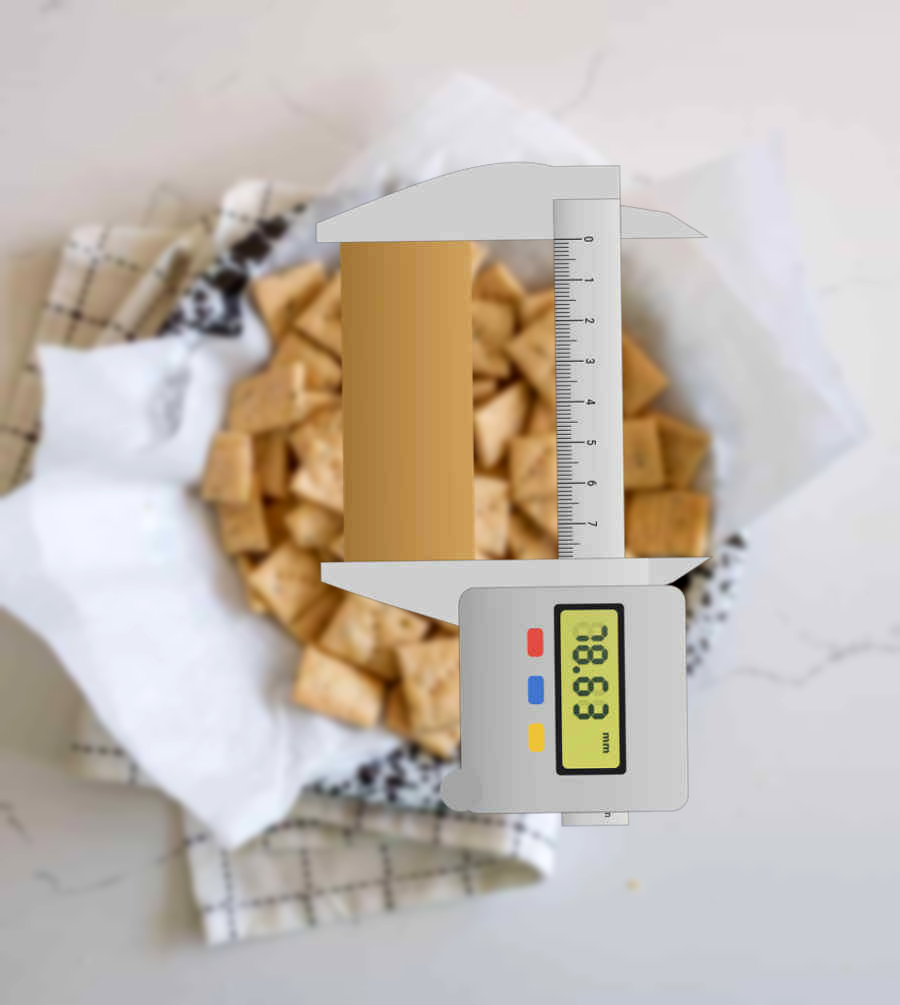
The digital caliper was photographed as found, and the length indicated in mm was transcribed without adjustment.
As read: 78.63 mm
